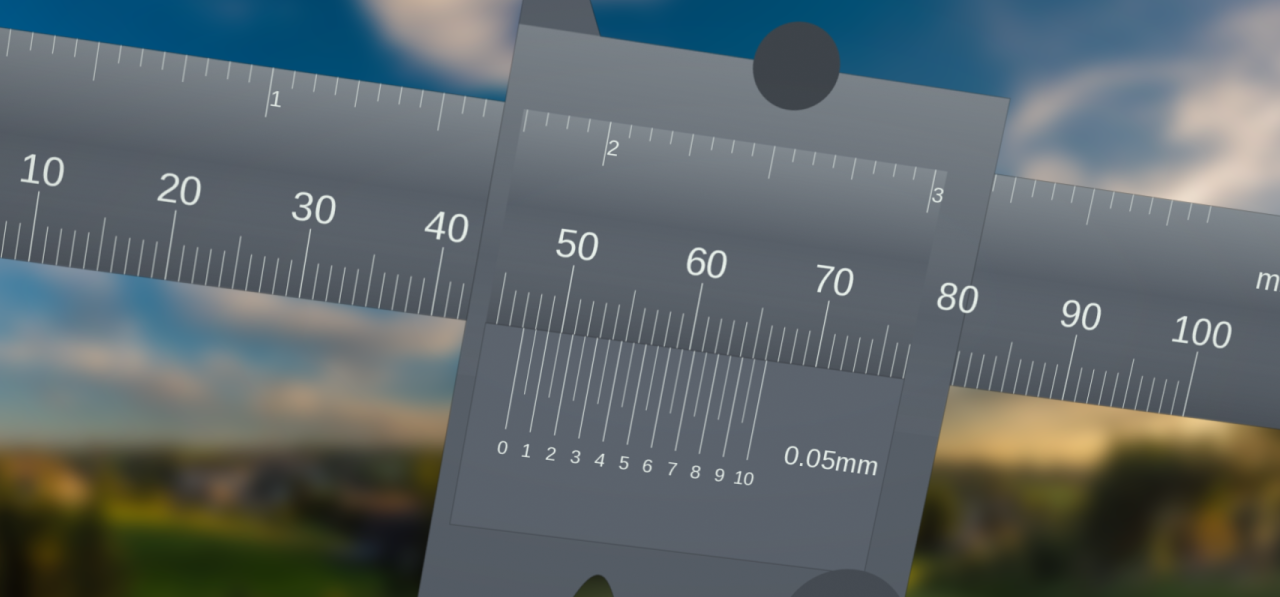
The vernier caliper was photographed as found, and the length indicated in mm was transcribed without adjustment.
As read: 47.1 mm
